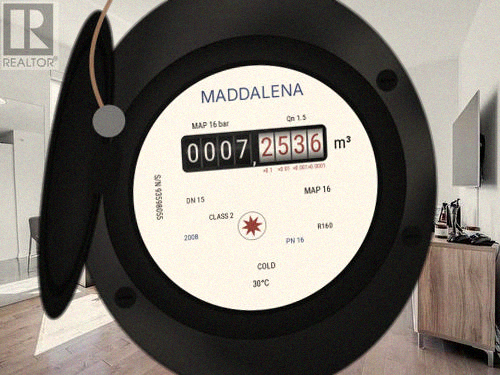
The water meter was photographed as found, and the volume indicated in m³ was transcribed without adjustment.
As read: 7.2536 m³
